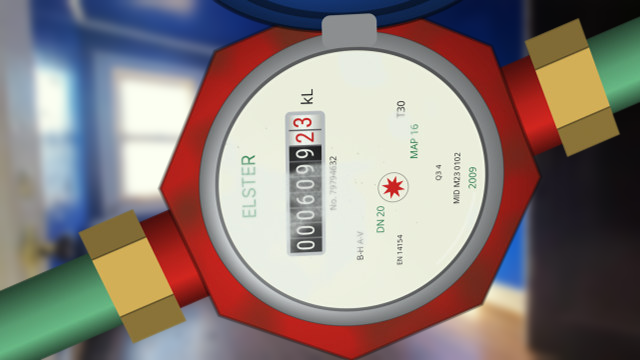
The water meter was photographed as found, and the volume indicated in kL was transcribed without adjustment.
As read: 6099.23 kL
